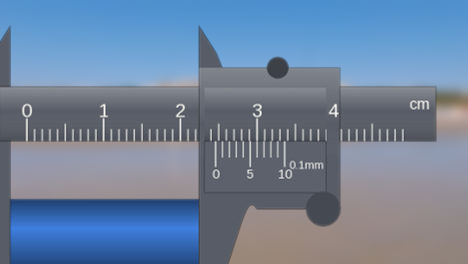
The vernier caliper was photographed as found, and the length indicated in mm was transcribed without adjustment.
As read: 24.6 mm
